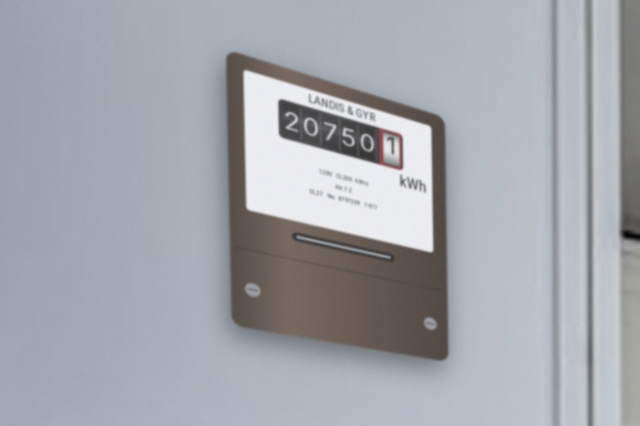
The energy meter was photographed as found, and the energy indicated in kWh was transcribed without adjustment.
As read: 20750.1 kWh
